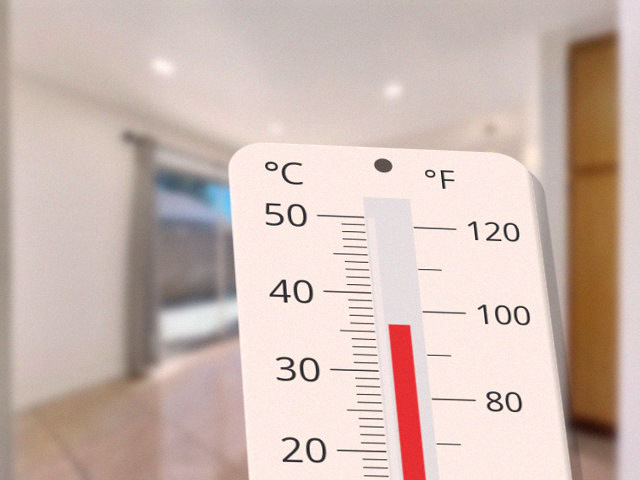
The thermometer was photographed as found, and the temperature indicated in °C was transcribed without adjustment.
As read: 36 °C
